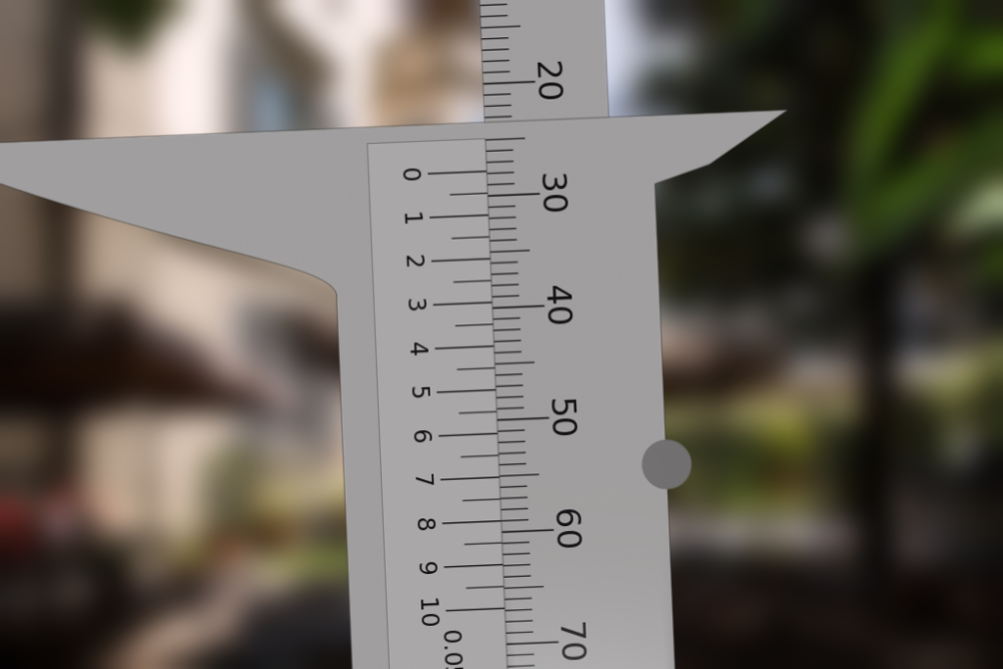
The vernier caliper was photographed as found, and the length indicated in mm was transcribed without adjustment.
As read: 27.8 mm
